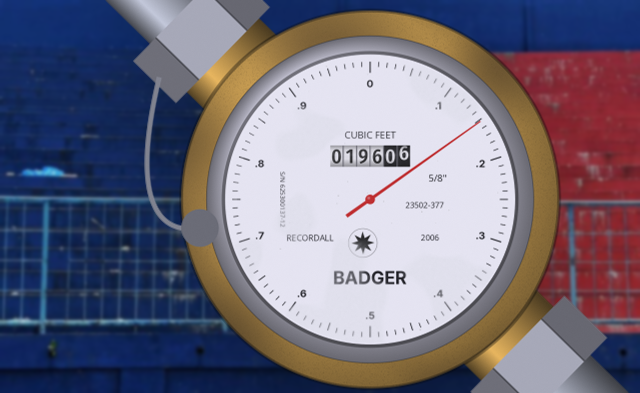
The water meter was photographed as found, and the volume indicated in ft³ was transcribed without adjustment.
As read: 19606.15 ft³
